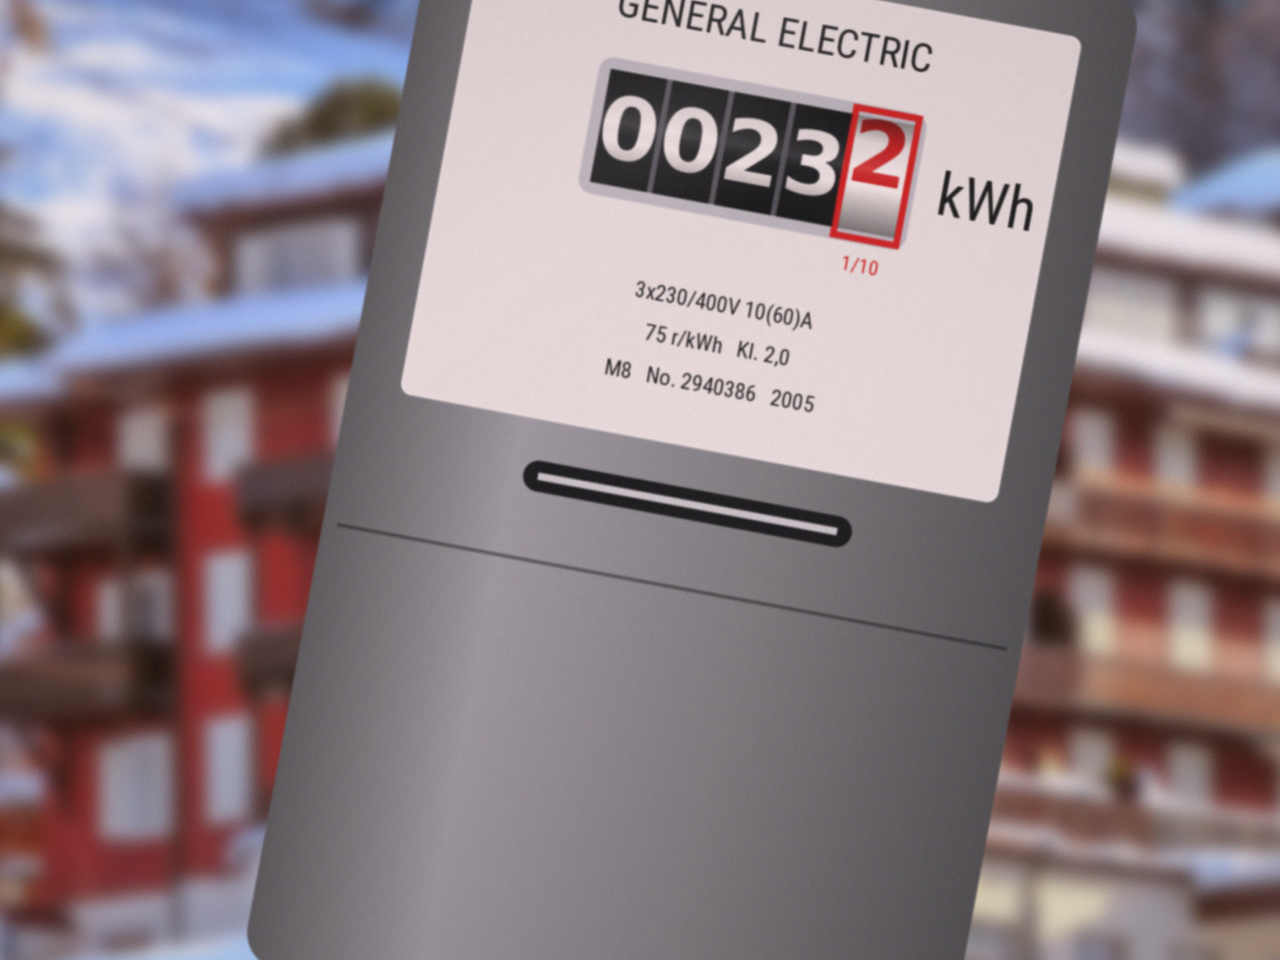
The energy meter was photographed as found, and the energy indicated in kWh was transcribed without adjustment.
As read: 23.2 kWh
